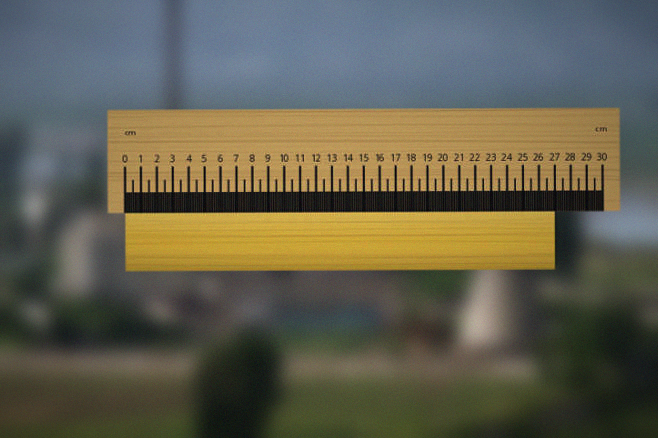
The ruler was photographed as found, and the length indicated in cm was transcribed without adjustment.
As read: 27 cm
